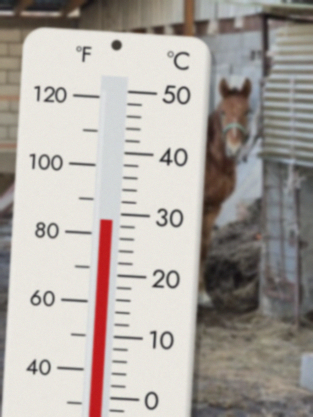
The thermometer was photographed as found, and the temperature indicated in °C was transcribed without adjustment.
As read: 29 °C
